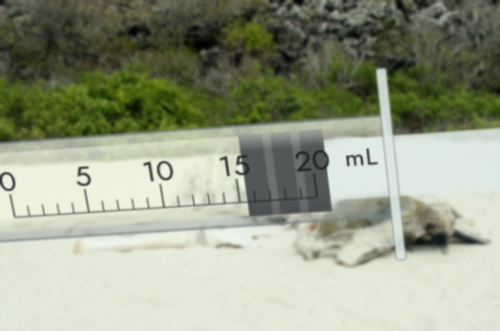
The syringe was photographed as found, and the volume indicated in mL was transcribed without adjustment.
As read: 15.5 mL
